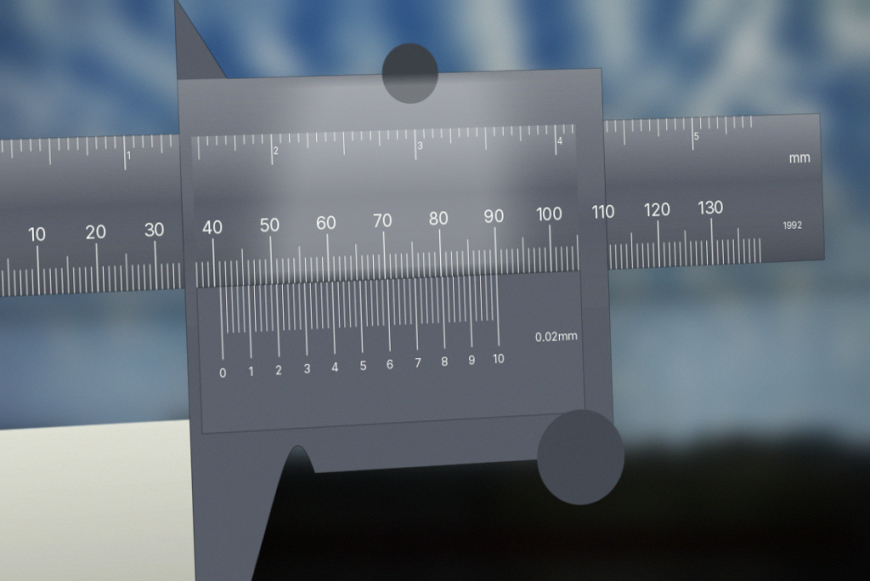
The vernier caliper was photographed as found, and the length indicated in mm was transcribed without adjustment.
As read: 41.0 mm
